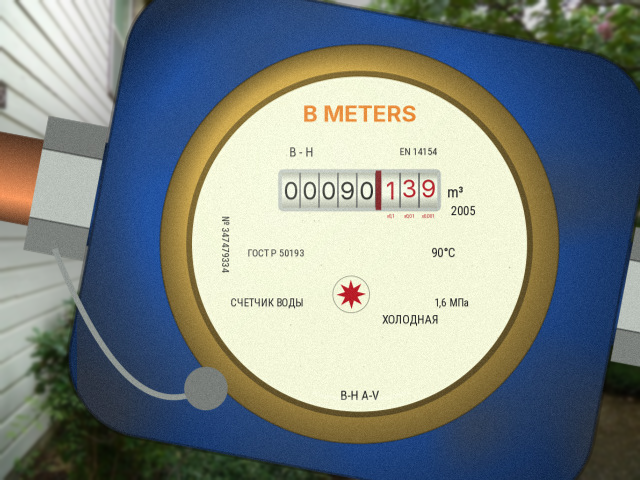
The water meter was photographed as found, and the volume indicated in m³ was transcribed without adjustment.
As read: 90.139 m³
